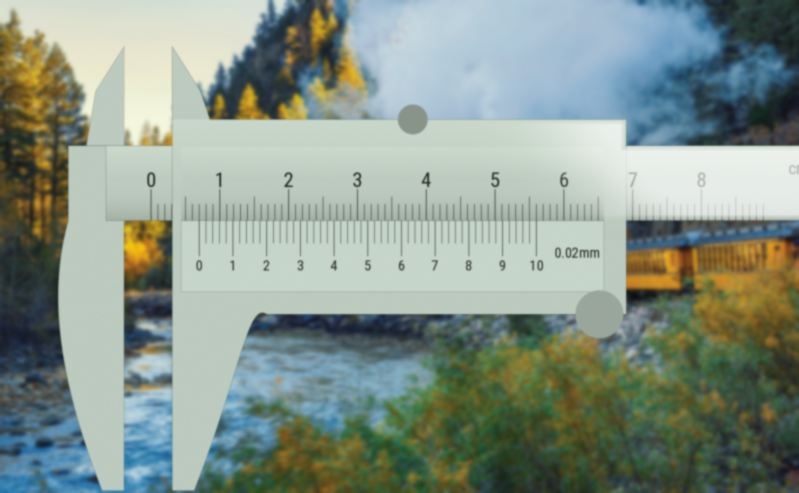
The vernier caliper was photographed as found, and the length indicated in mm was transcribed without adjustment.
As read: 7.0 mm
